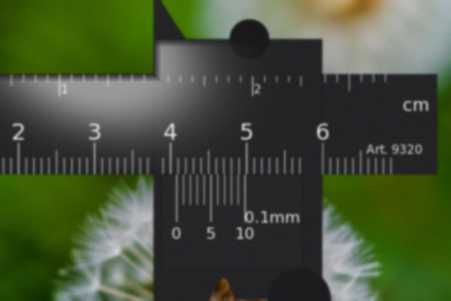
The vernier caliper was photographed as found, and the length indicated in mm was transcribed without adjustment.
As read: 40.8 mm
